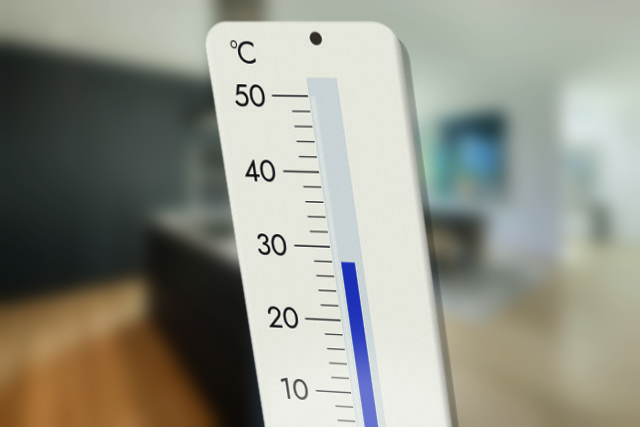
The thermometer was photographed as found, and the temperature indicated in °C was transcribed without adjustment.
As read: 28 °C
